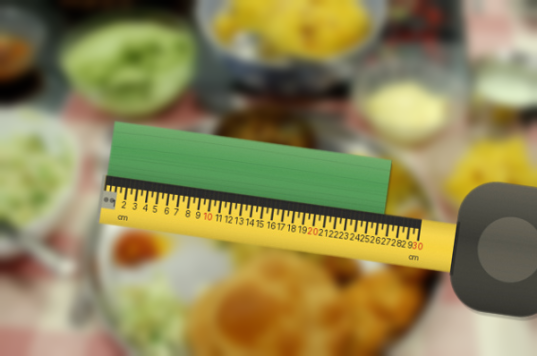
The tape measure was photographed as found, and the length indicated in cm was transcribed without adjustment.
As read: 26.5 cm
